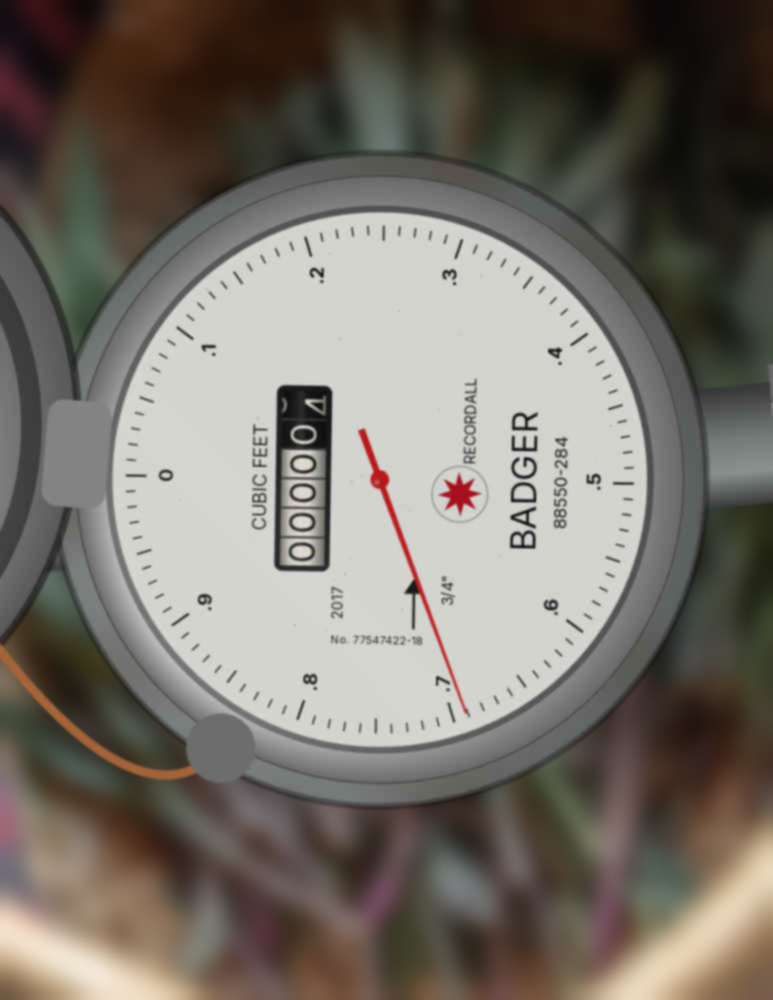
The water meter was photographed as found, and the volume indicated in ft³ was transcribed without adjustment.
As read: 3.69 ft³
